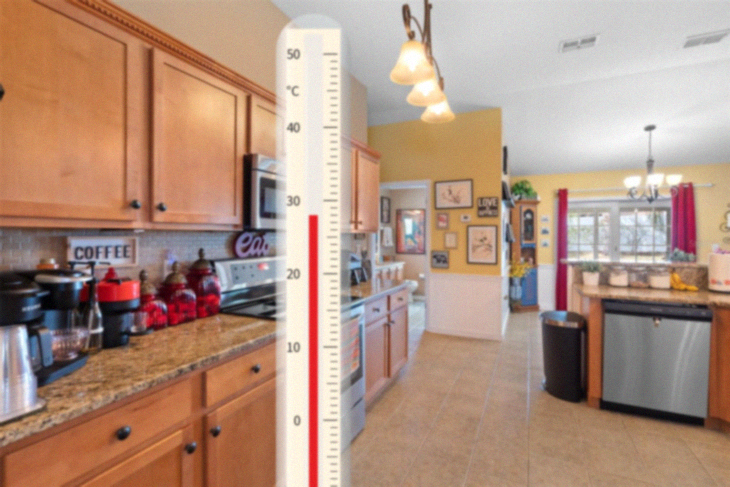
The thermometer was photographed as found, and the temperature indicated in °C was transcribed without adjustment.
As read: 28 °C
